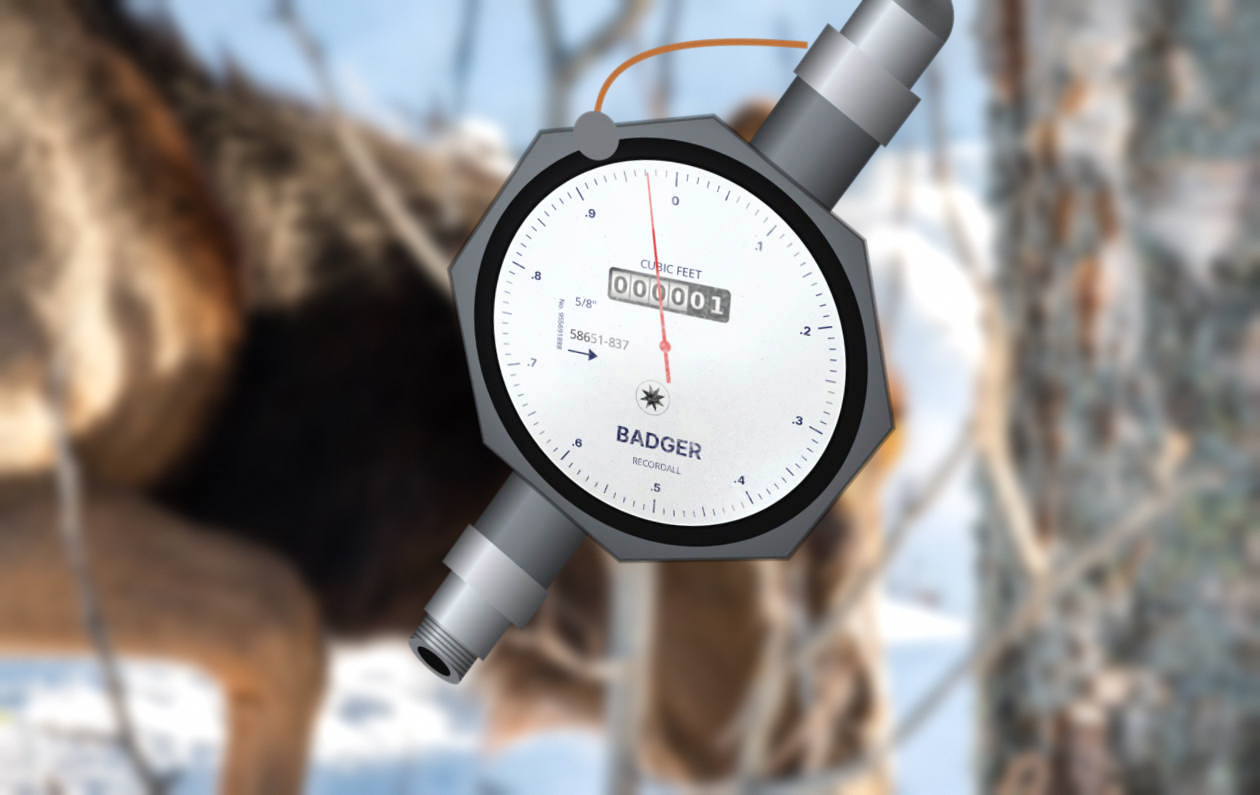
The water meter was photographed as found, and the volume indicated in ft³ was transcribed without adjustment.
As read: 0.97 ft³
